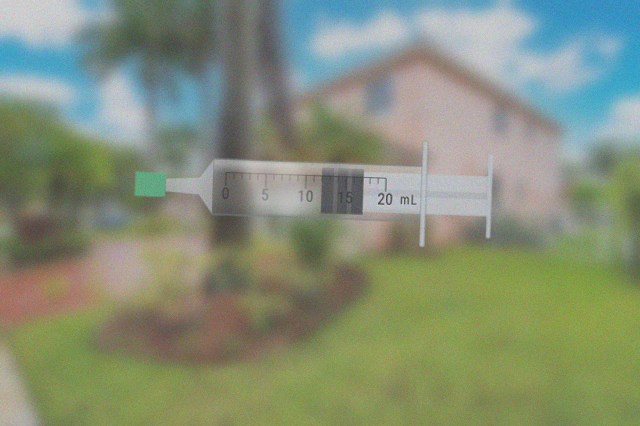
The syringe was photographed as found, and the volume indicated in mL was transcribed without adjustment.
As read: 12 mL
